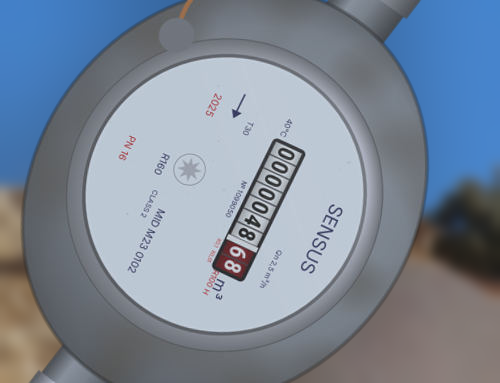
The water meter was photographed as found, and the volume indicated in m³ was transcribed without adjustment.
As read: 48.68 m³
